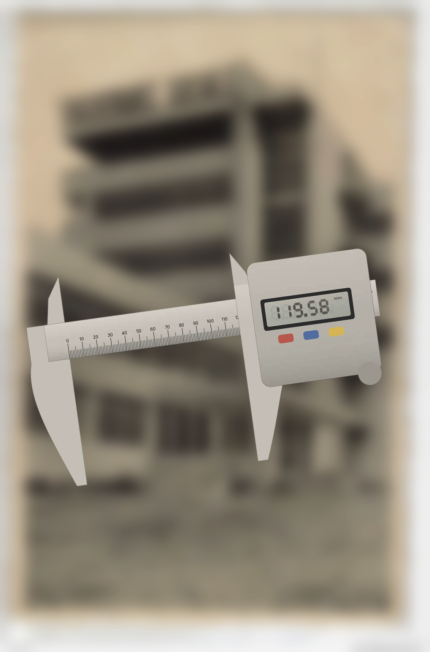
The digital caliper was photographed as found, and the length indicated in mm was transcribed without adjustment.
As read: 119.58 mm
